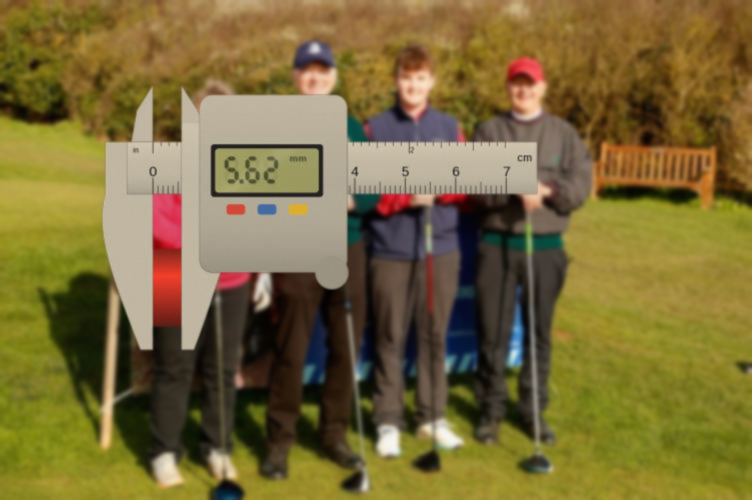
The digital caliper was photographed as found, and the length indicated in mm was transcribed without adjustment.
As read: 5.62 mm
